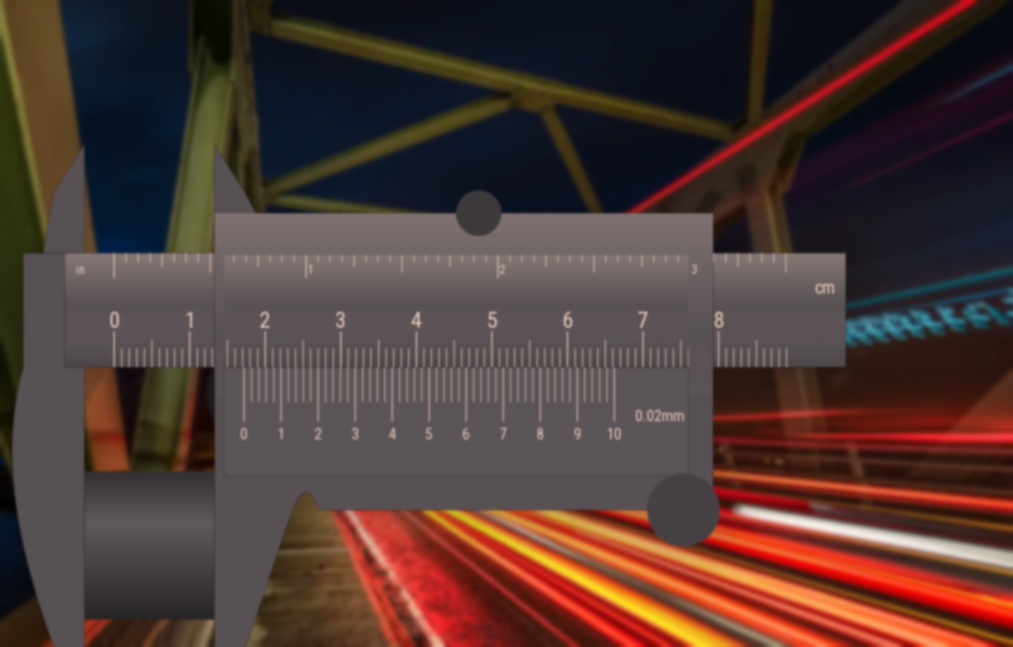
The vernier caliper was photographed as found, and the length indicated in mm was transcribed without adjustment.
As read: 17.2 mm
